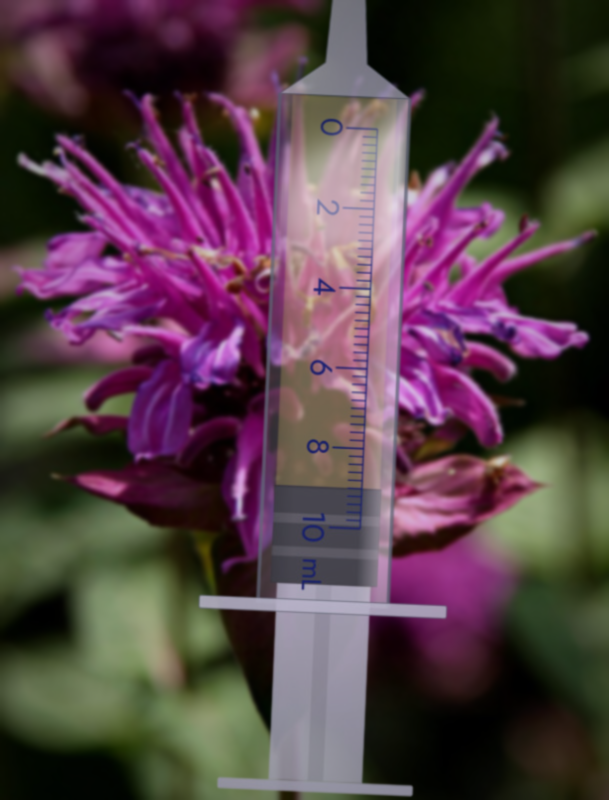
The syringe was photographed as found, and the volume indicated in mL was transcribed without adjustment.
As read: 9 mL
